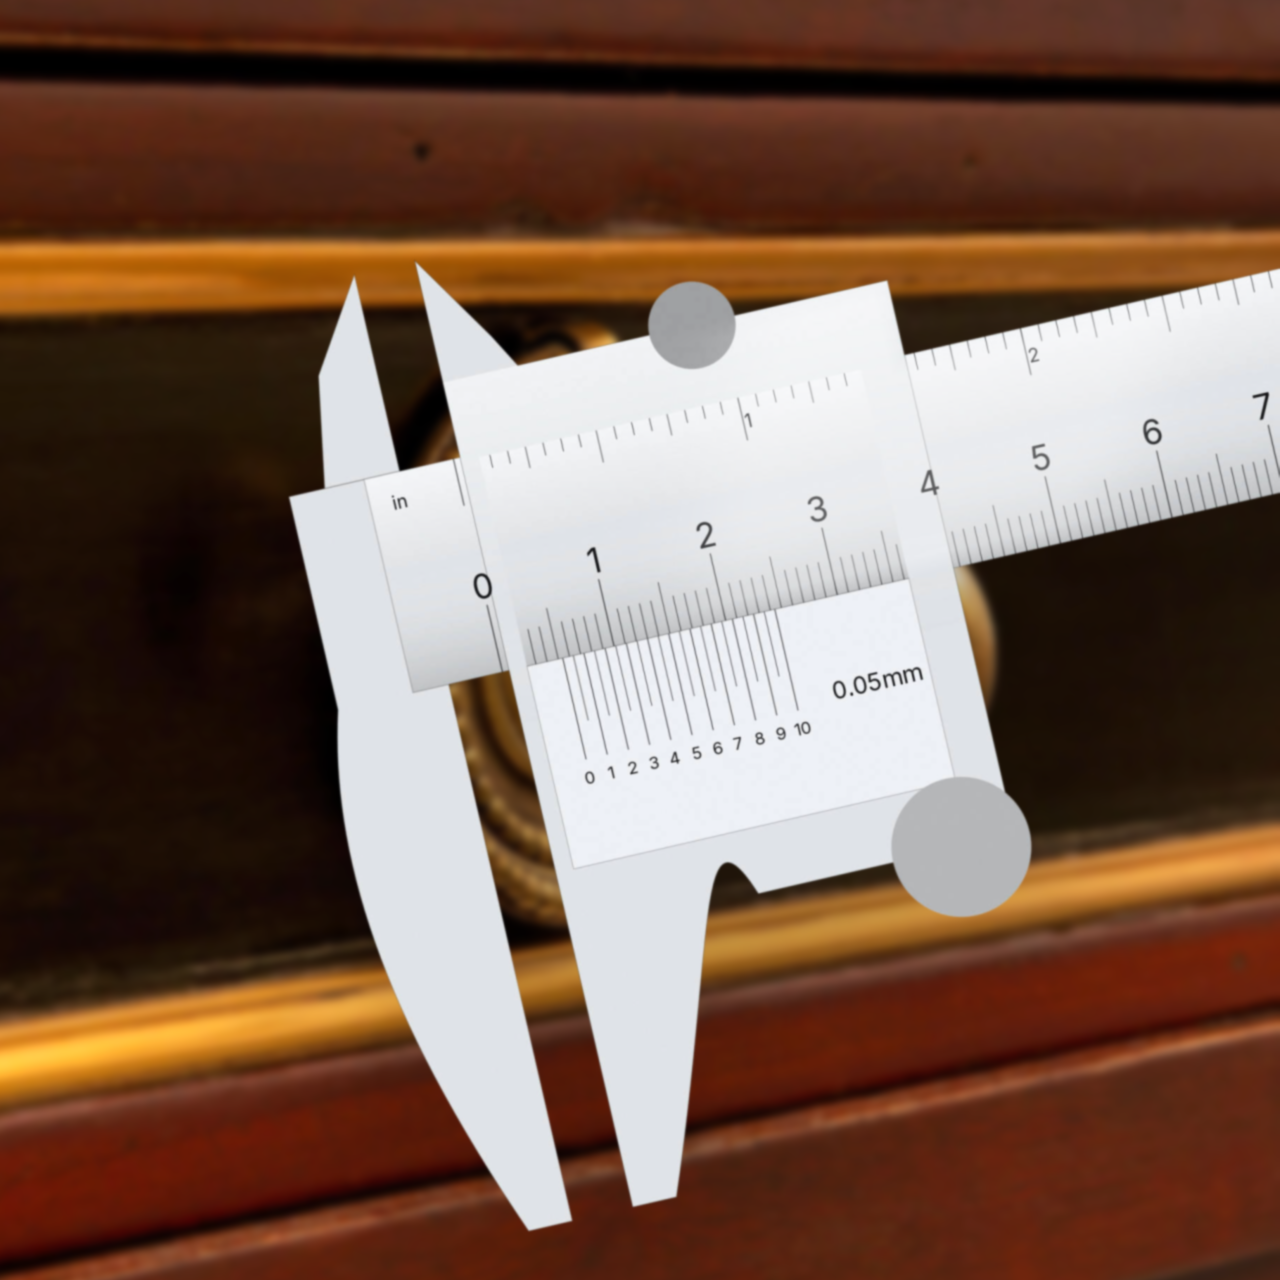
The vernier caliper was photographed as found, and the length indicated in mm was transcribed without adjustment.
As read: 5.4 mm
